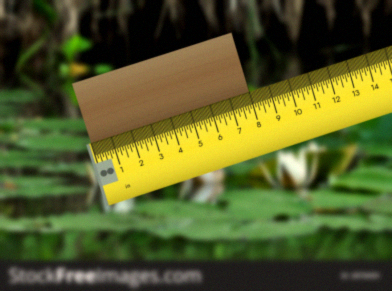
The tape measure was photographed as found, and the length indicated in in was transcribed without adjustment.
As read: 8 in
